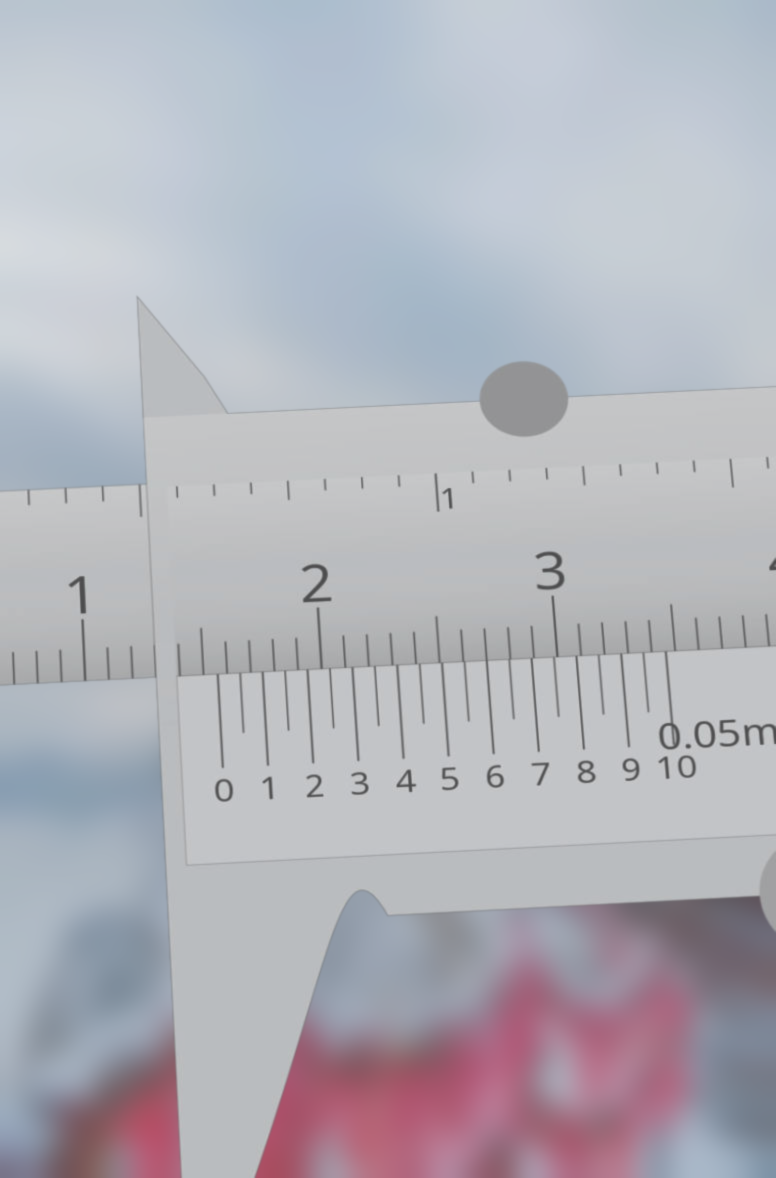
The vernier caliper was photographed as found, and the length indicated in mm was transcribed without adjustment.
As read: 15.6 mm
